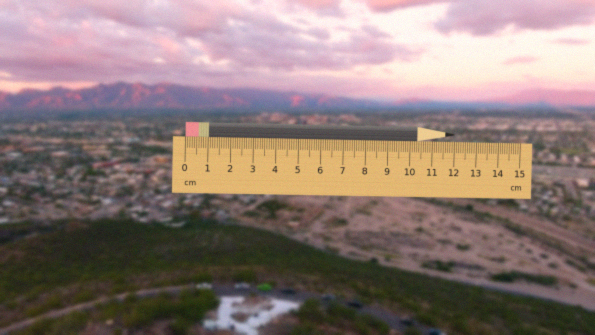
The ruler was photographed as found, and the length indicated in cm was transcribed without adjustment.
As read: 12 cm
